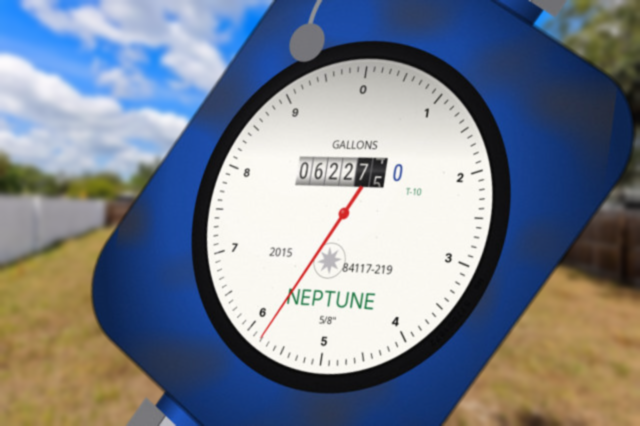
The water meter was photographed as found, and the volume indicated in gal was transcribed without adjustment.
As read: 622745.8 gal
